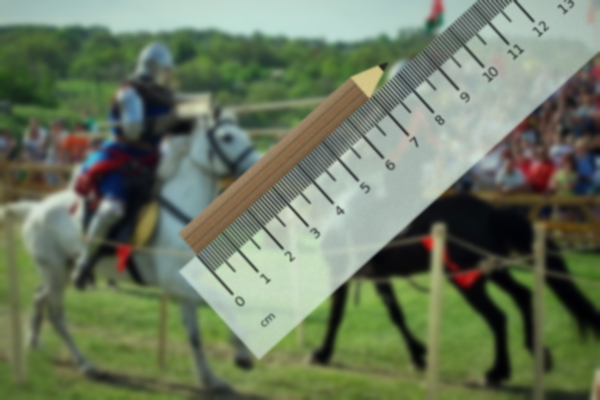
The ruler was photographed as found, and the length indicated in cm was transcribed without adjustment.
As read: 8 cm
